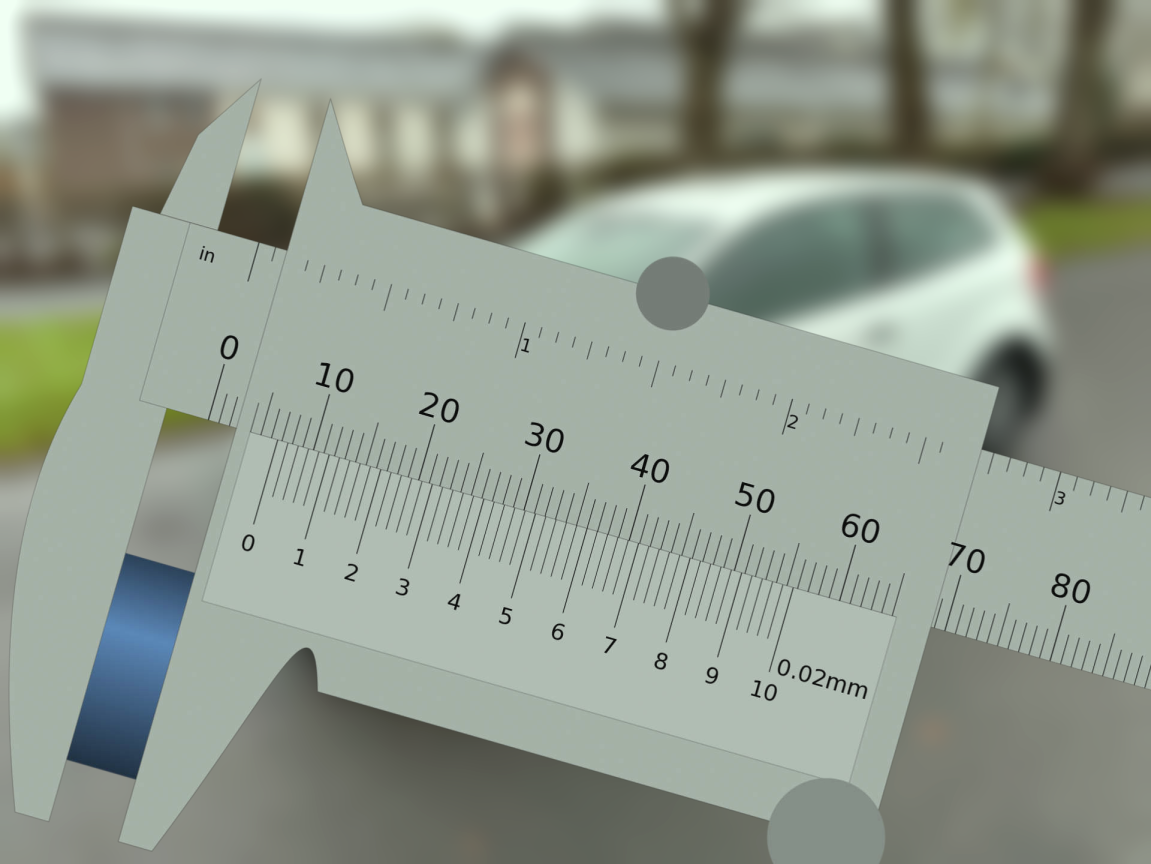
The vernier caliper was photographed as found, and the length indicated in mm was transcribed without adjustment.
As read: 6.6 mm
